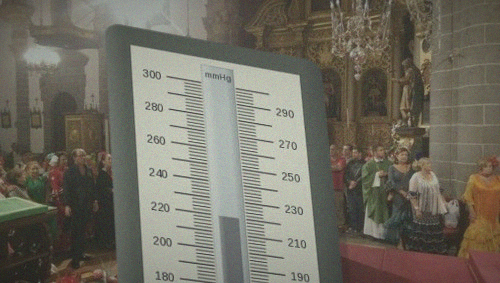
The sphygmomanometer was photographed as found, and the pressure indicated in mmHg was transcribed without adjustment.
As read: 220 mmHg
